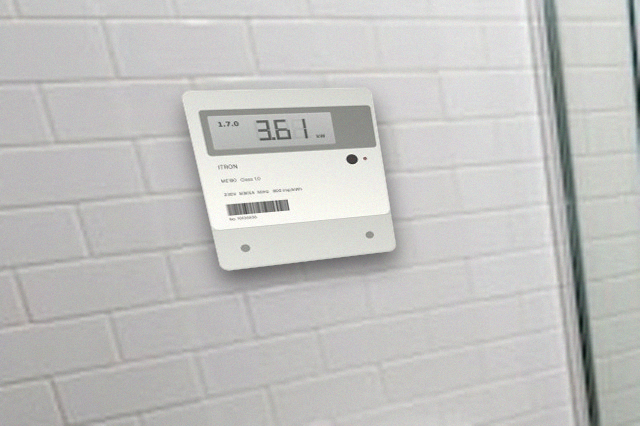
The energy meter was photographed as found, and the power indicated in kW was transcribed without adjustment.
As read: 3.61 kW
